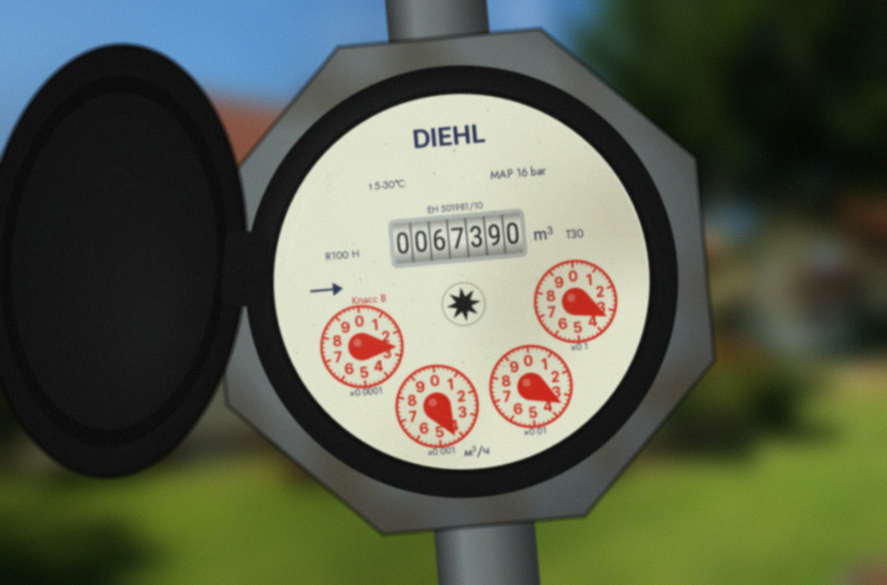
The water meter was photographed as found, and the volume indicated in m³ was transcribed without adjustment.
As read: 67390.3342 m³
